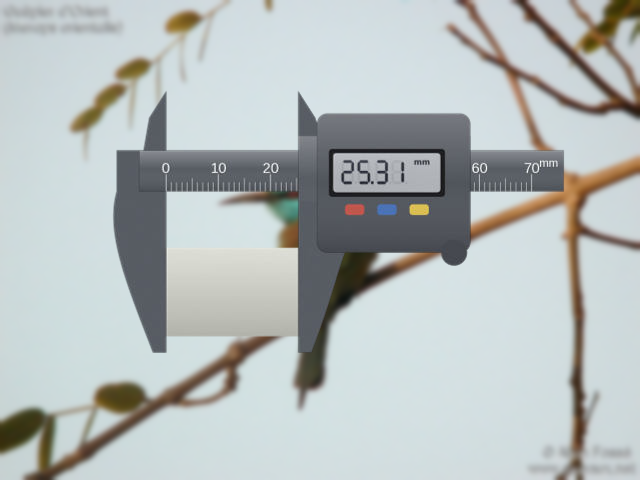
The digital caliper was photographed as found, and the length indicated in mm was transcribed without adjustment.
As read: 25.31 mm
